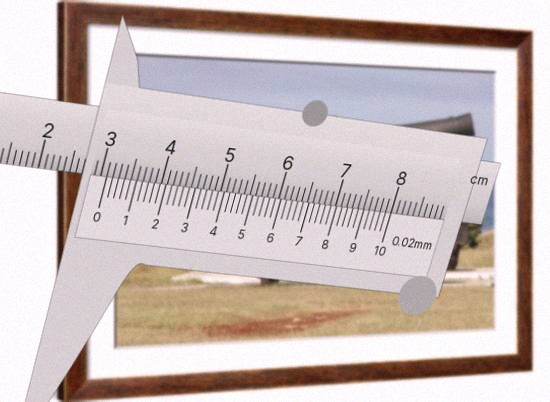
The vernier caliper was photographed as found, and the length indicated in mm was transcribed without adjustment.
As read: 31.0 mm
